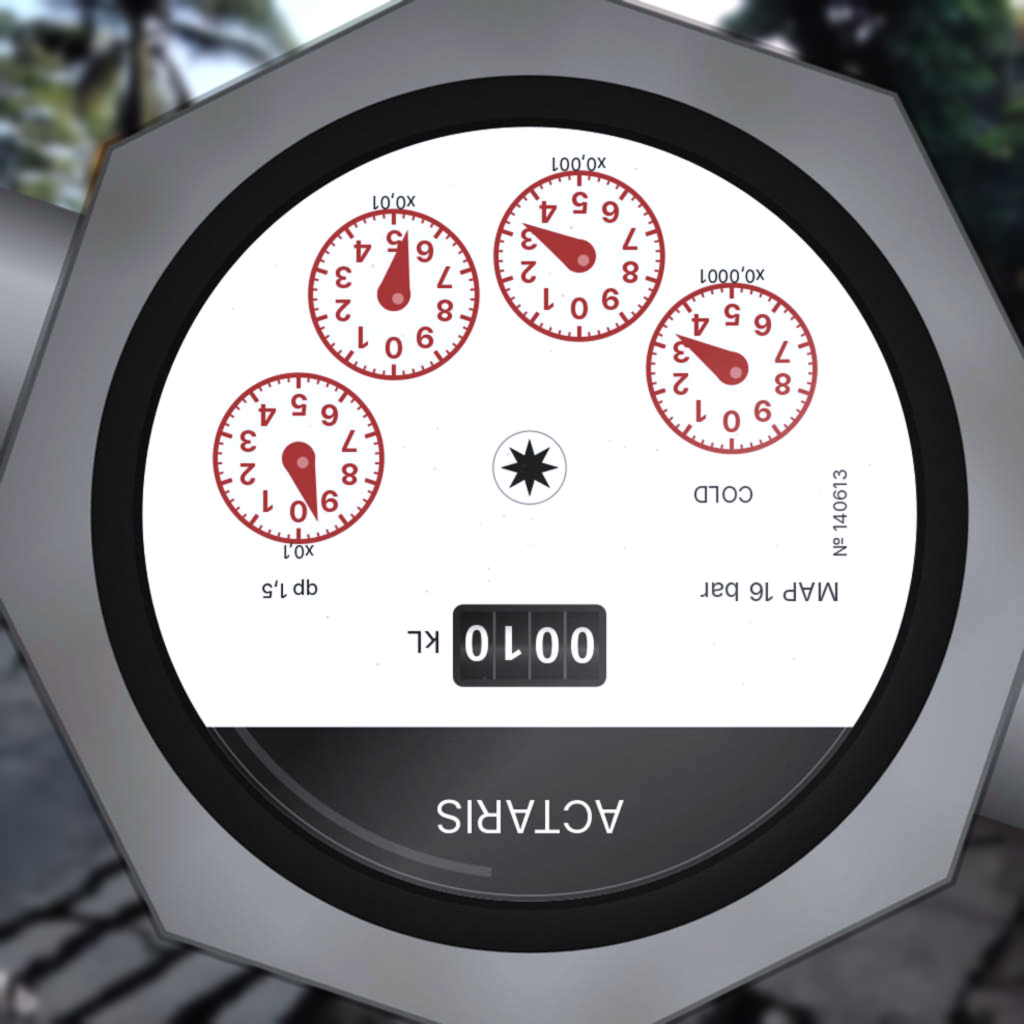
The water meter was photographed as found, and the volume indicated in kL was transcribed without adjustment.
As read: 9.9533 kL
